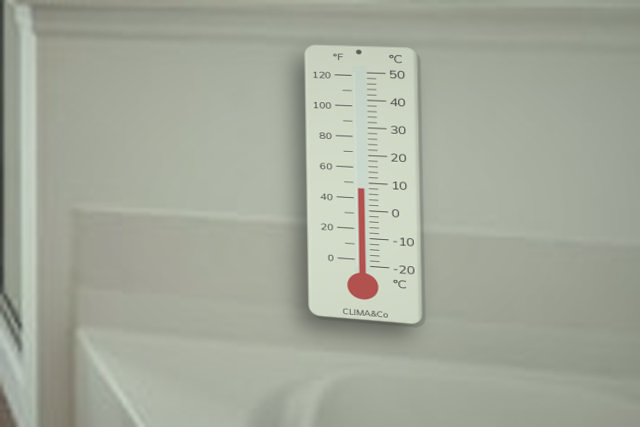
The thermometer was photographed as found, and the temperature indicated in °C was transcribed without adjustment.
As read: 8 °C
